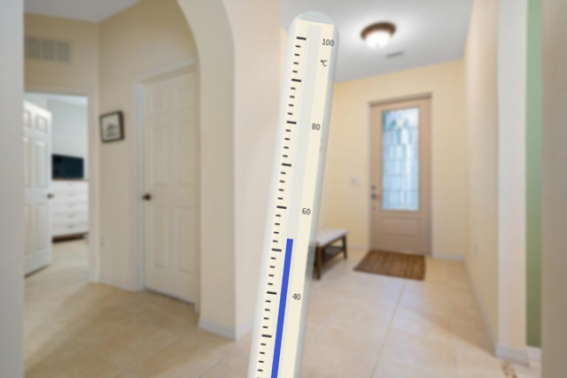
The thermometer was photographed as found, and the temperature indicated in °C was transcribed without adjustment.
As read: 53 °C
